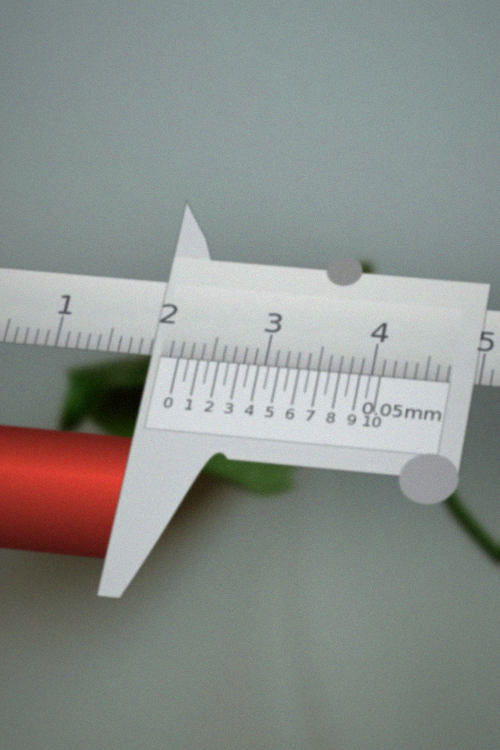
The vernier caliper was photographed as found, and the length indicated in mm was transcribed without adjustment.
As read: 21.8 mm
